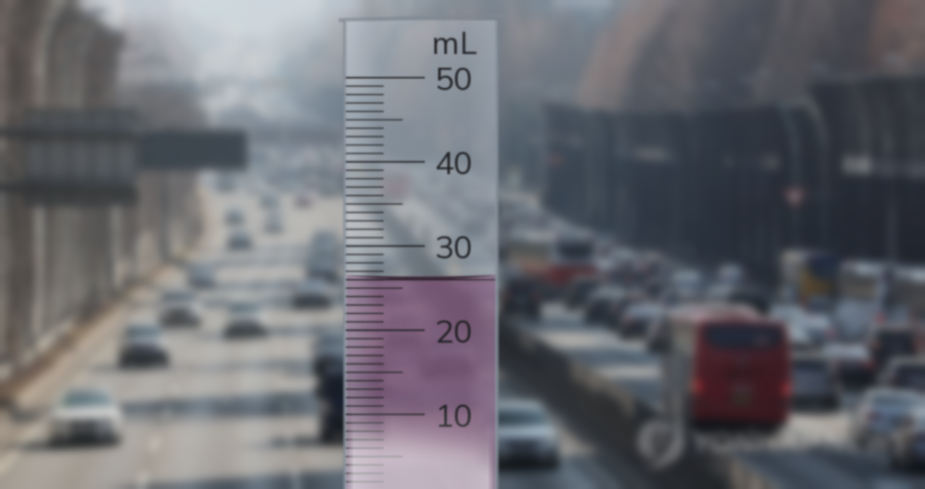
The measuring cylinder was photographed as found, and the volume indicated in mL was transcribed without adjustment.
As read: 26 mL
